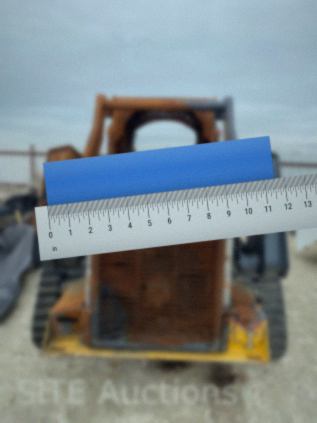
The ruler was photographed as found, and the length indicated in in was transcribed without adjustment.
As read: 11.5 in
